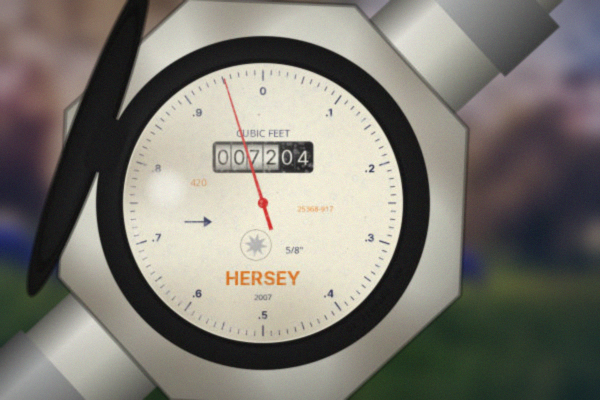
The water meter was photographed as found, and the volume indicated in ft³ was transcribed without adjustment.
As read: 7203.95 ft³
